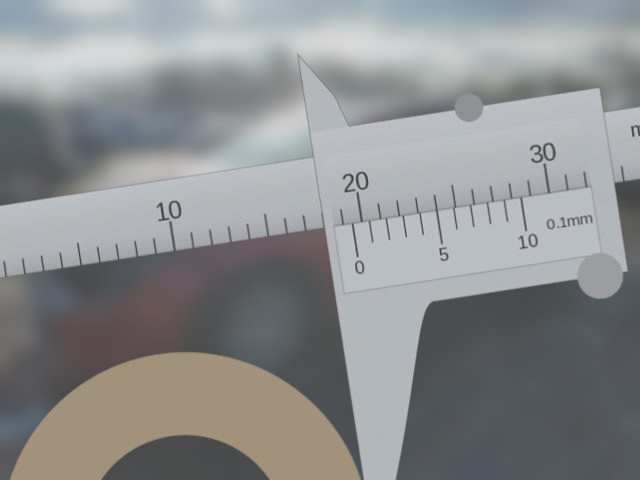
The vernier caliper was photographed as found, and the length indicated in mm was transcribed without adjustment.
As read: 19.5 mm
